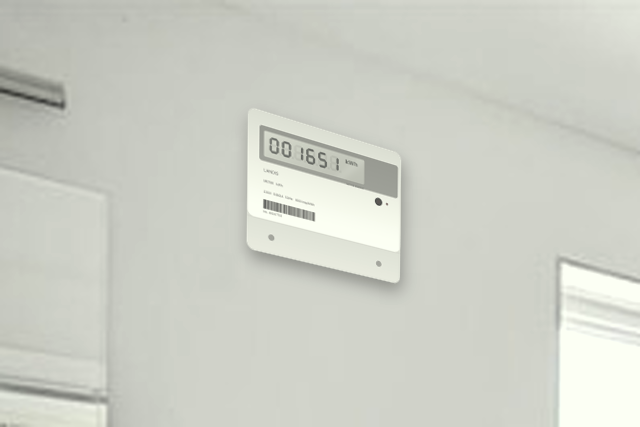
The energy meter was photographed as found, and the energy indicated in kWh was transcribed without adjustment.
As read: 1651 kWh
